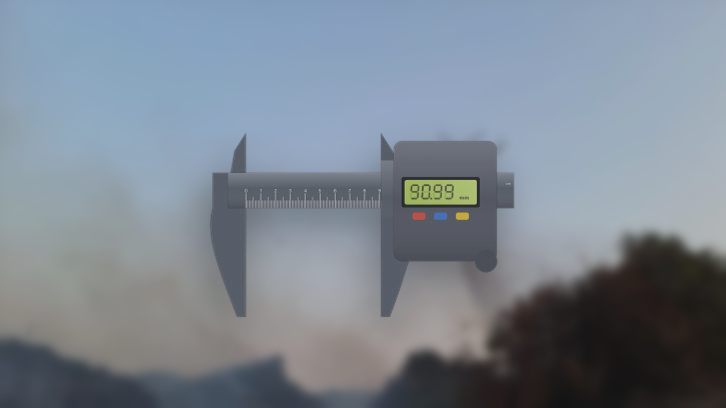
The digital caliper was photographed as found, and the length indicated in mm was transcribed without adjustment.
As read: 90.99 mm
